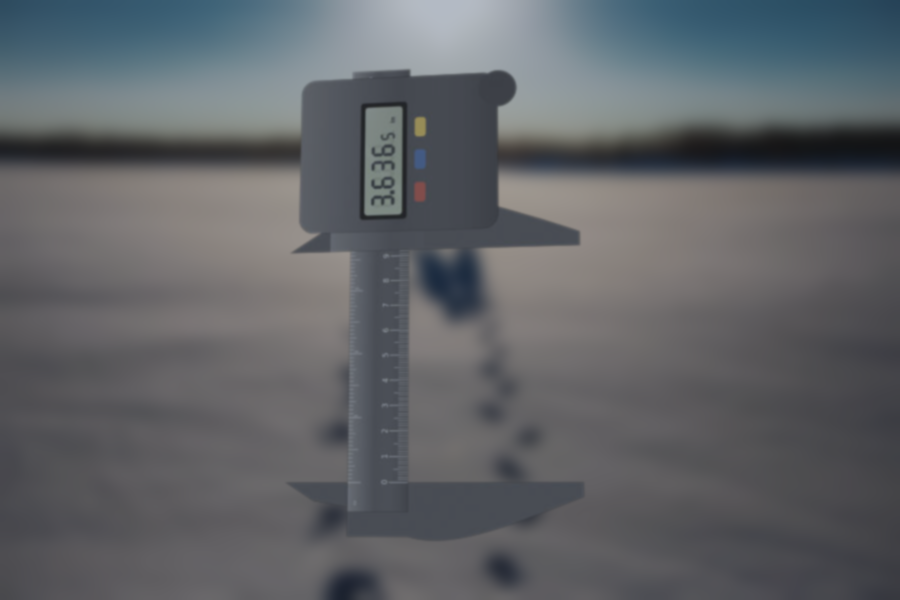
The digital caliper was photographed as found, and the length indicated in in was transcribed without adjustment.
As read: 3.6365 in
